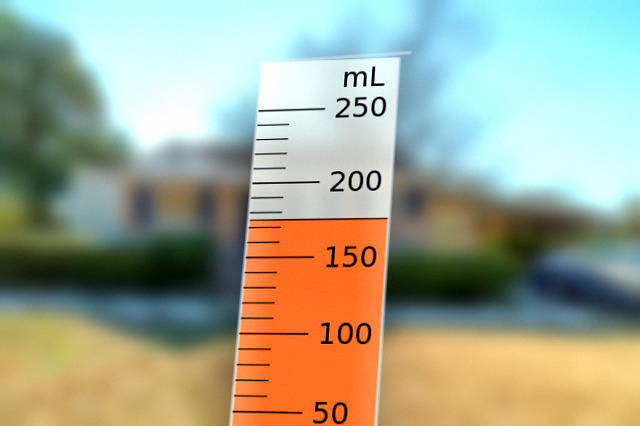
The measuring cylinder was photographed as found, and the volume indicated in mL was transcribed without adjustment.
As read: 175 mL
